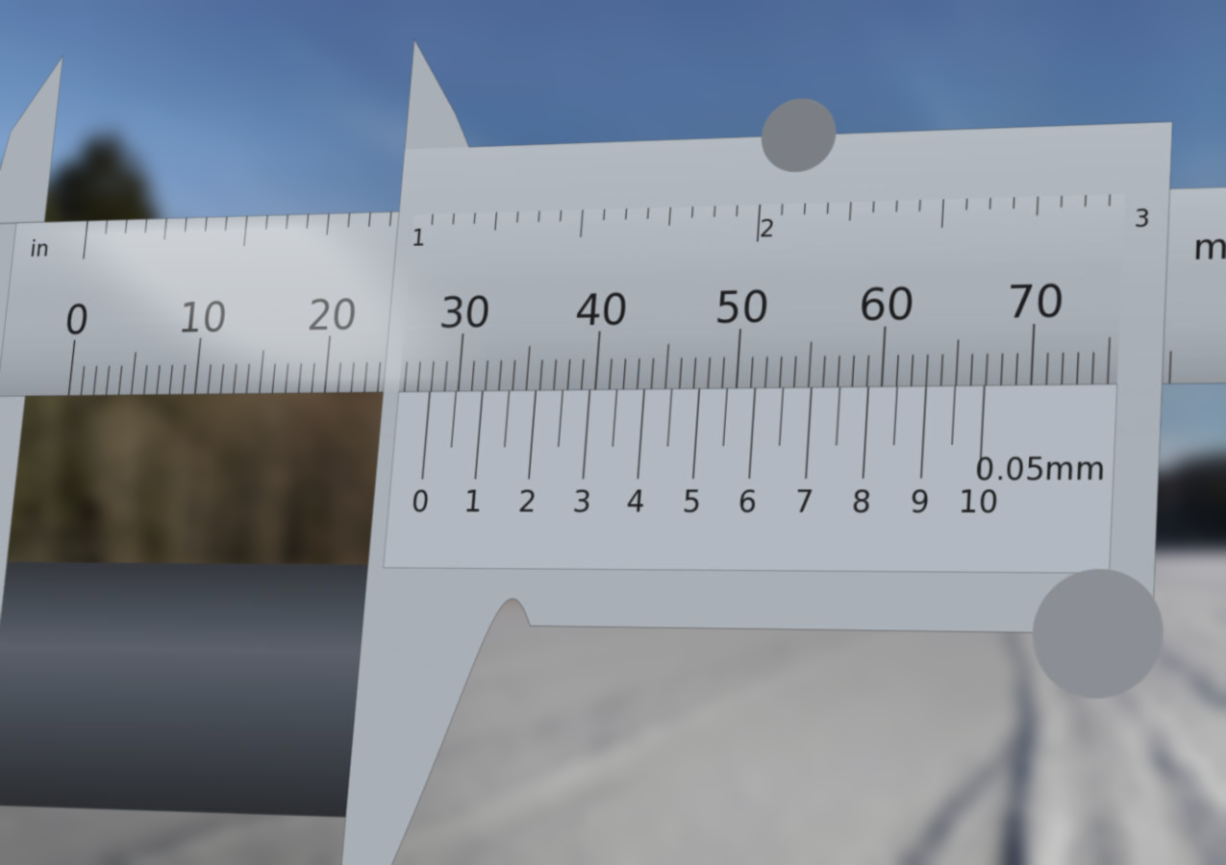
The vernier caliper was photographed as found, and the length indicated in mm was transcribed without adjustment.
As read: 27.9 mm
